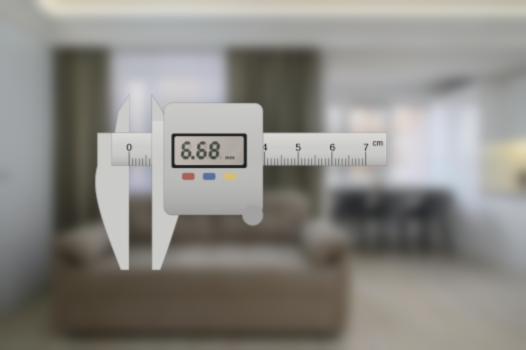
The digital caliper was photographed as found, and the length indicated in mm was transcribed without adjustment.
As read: 6.68 mm
